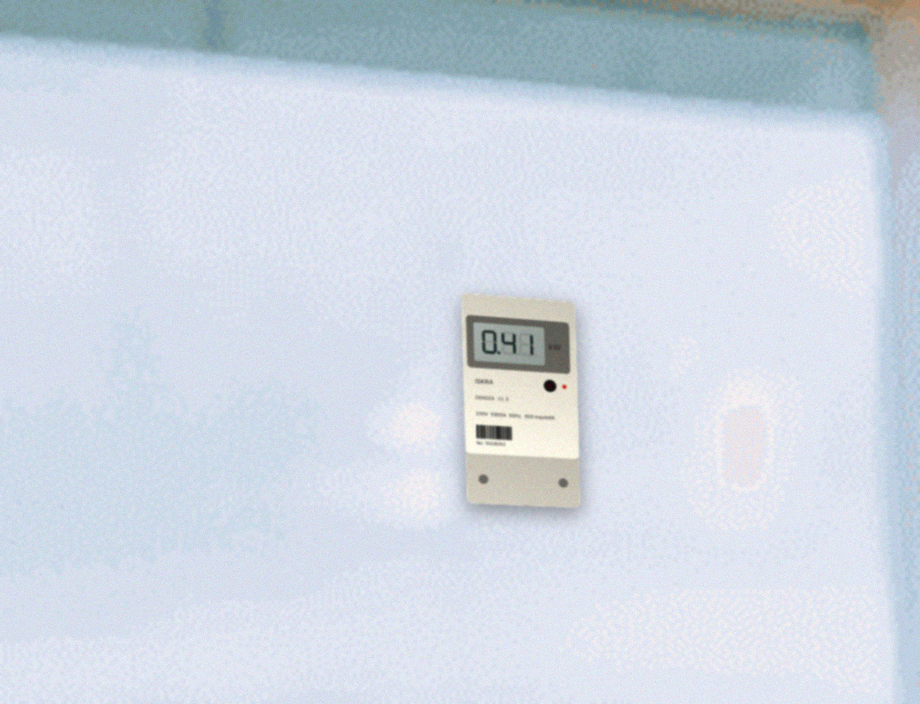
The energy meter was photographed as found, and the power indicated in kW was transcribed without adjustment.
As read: 0.41 kW
